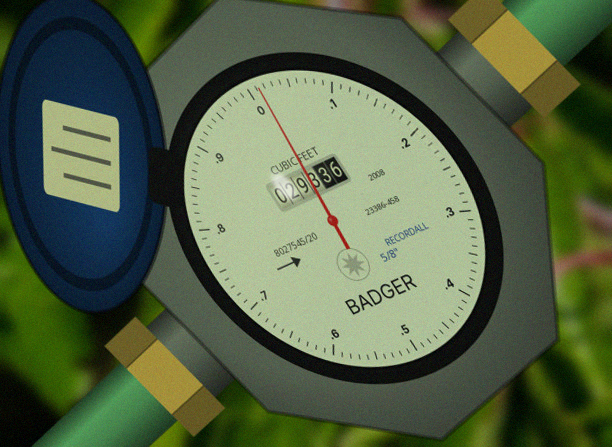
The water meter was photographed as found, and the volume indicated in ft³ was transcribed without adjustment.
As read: 29336.01 ft³
